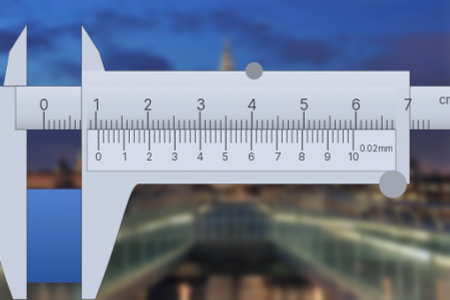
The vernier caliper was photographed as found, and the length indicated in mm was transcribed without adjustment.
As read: 10.5 mm
